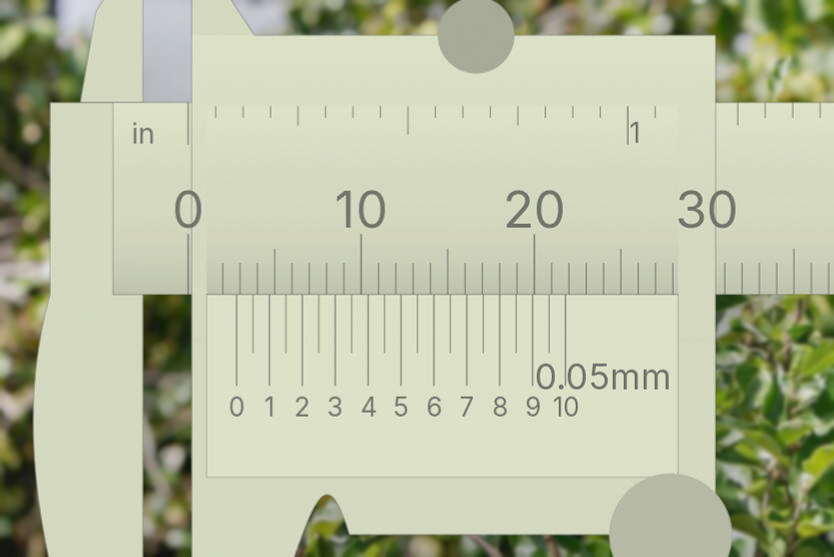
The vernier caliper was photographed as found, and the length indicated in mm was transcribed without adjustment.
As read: 2.8 mm
